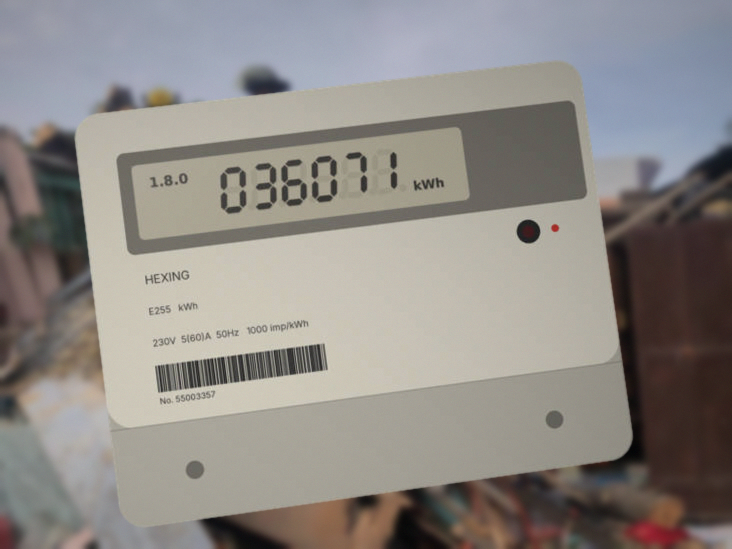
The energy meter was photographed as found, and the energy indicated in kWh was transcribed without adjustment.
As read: 36071 kWh
